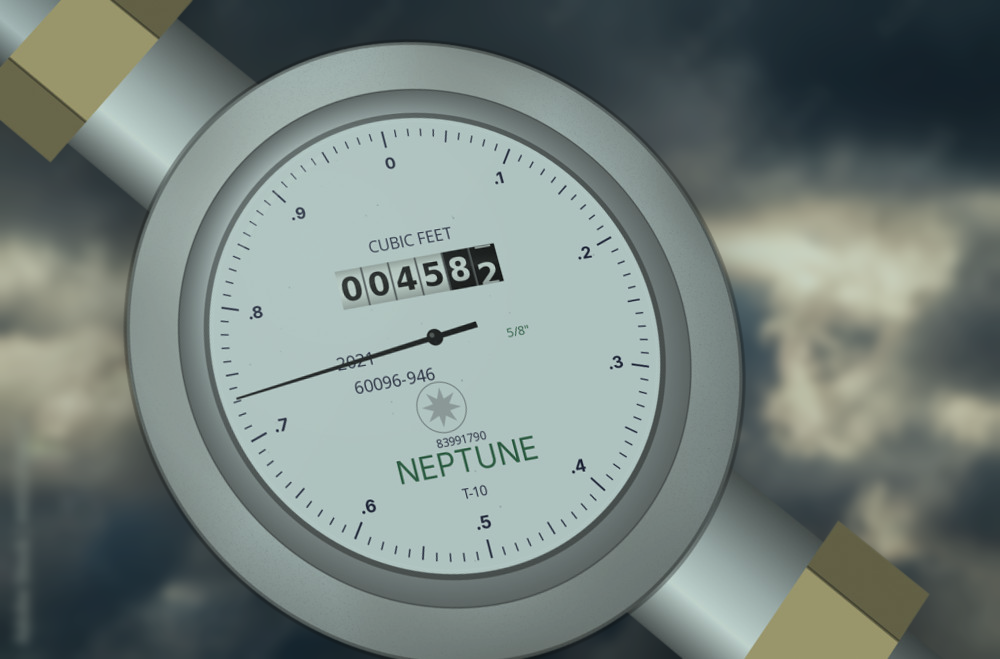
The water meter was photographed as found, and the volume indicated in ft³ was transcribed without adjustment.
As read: 4581.73 ft³
